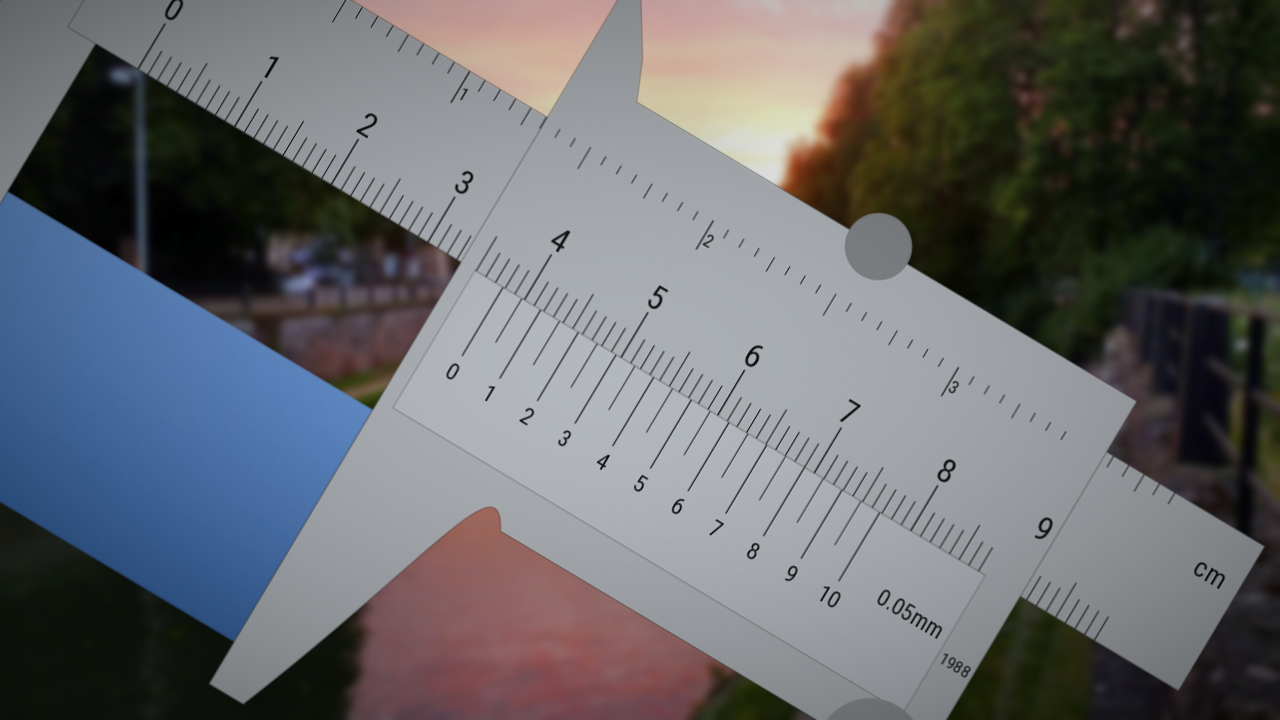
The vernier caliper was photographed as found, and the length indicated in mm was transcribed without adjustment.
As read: 37.8 mm
